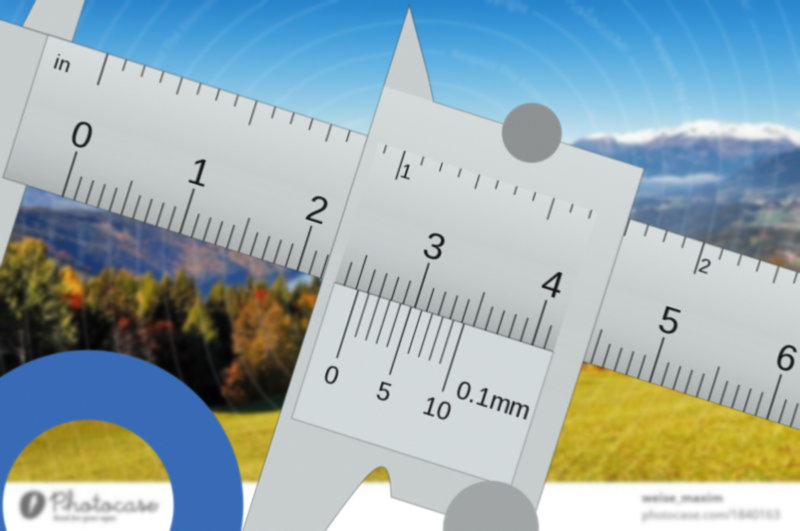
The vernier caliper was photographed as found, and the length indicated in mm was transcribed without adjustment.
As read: 25.2 mm
